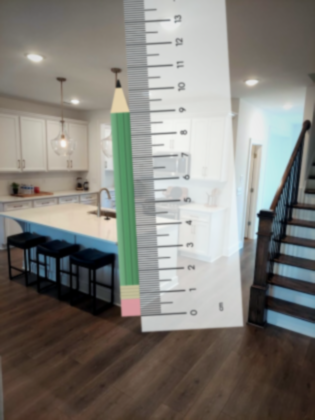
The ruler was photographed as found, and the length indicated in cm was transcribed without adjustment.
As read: 10.5 cm
